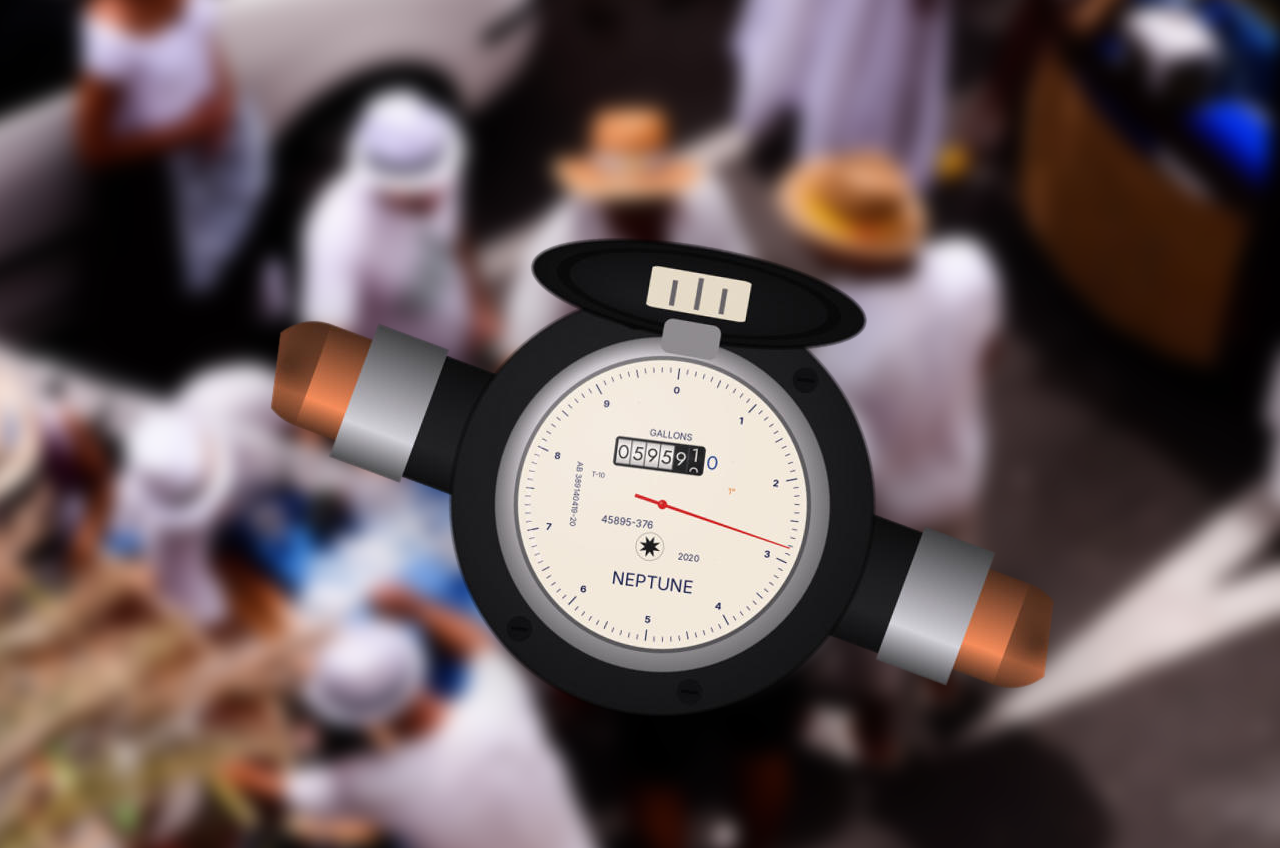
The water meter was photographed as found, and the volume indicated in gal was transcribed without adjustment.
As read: 595912.8 gal
